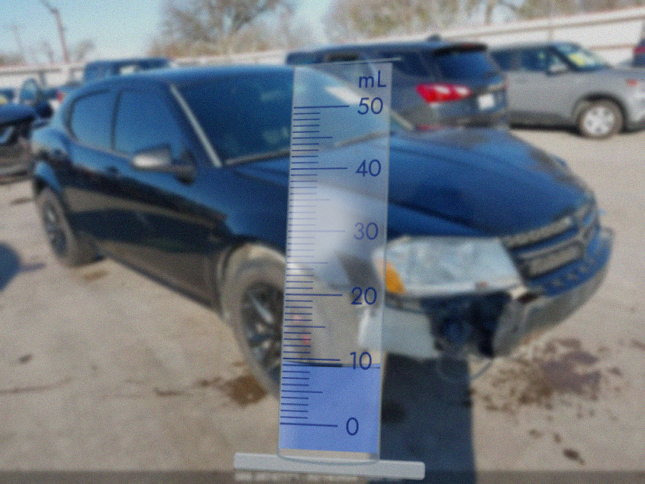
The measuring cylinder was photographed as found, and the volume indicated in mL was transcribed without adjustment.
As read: 9 mL
